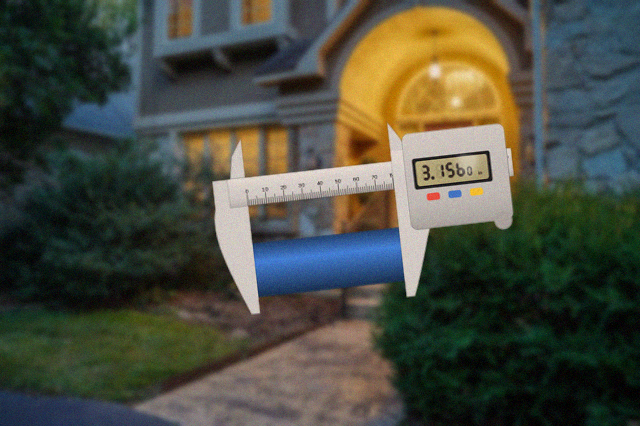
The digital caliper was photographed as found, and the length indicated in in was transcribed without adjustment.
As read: 3.1560 in
